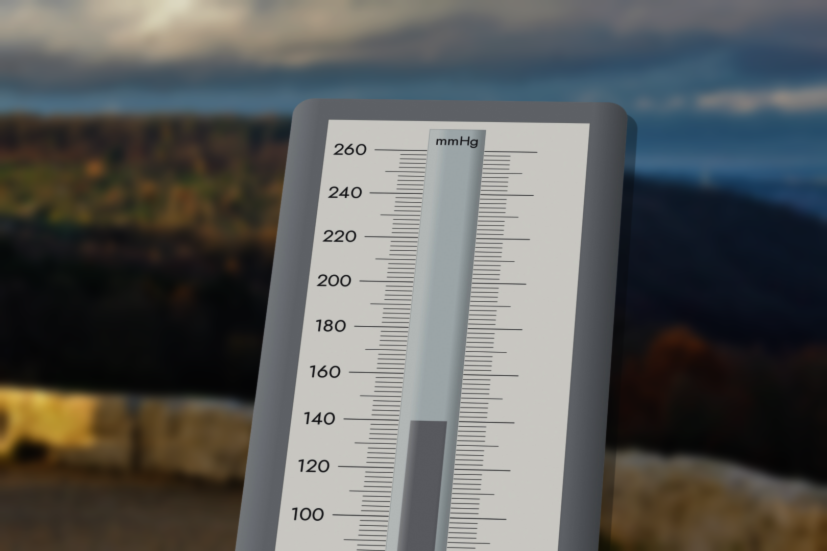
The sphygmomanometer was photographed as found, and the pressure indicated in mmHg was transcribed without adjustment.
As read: 140 mmHg
